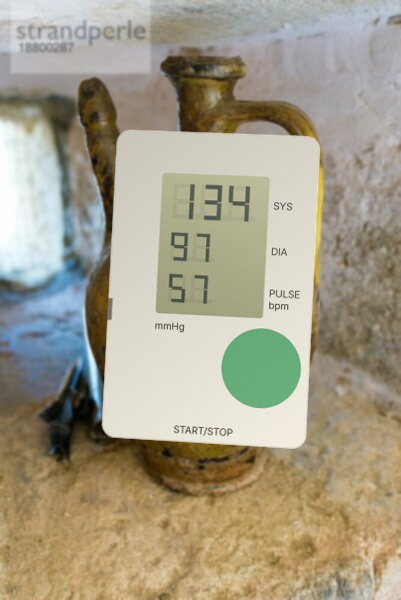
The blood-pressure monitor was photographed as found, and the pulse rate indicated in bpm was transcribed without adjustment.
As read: 57 bpm
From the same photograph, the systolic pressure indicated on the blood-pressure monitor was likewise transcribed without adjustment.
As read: 134 mmHg
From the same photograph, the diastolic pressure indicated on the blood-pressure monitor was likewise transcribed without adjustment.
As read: 97 mmHg
